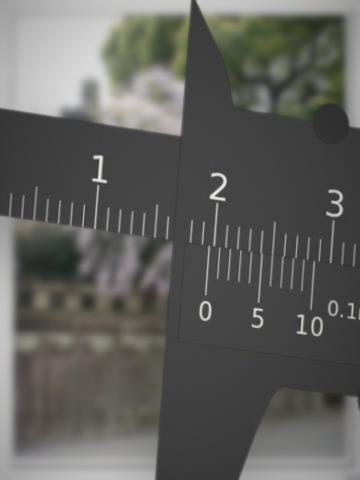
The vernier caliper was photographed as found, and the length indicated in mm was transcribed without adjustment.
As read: 19.6 mm
